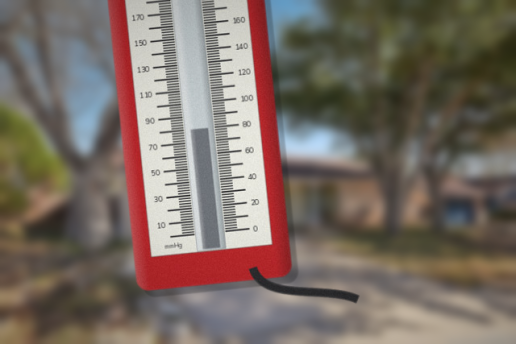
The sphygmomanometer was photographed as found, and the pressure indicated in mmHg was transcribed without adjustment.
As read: 80 mmHg
